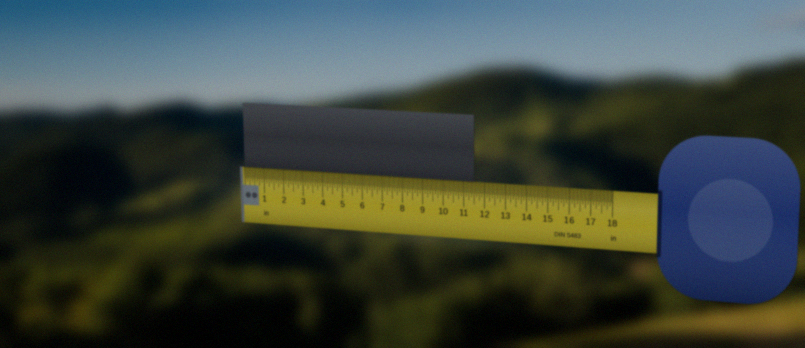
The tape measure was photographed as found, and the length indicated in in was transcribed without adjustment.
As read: 11.5 in
